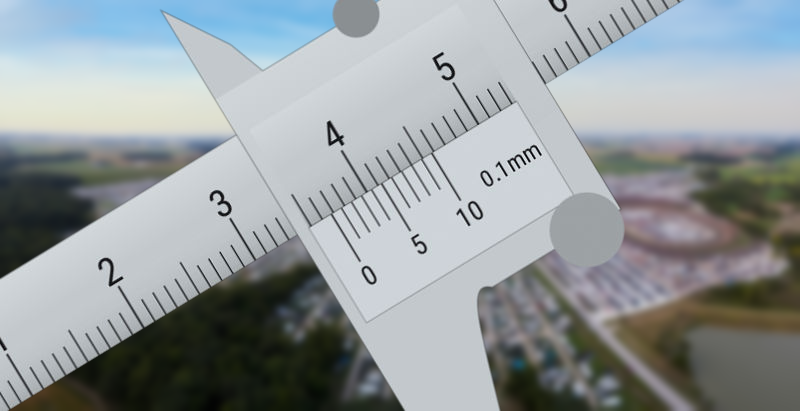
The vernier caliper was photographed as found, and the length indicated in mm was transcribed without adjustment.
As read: 36.8 mm
